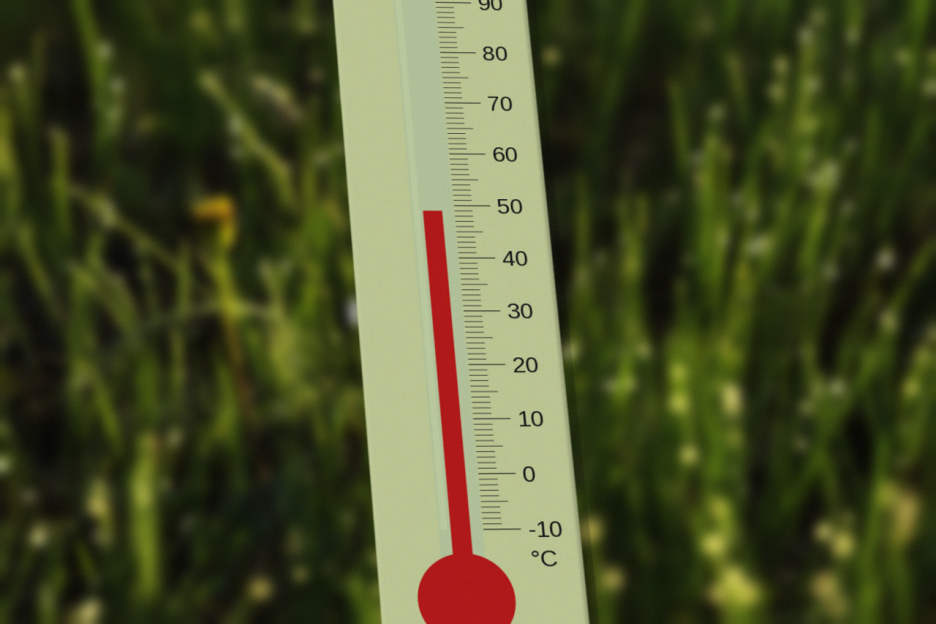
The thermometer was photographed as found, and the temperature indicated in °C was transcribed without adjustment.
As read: 49 °C
